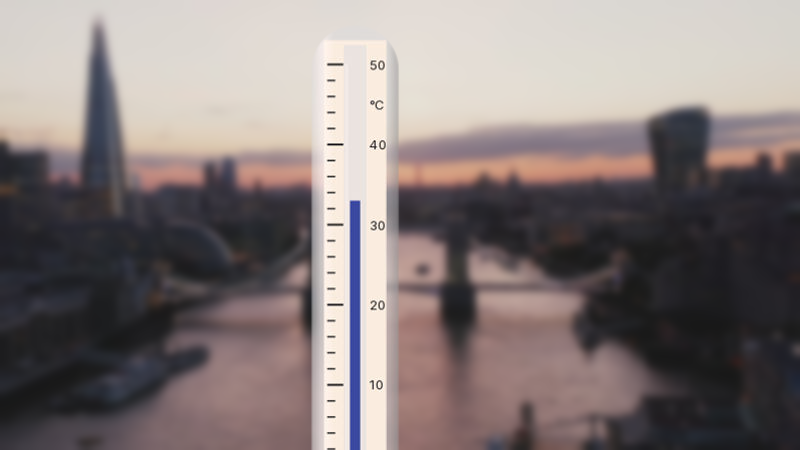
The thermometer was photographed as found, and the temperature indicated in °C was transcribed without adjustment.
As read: 33 °C
